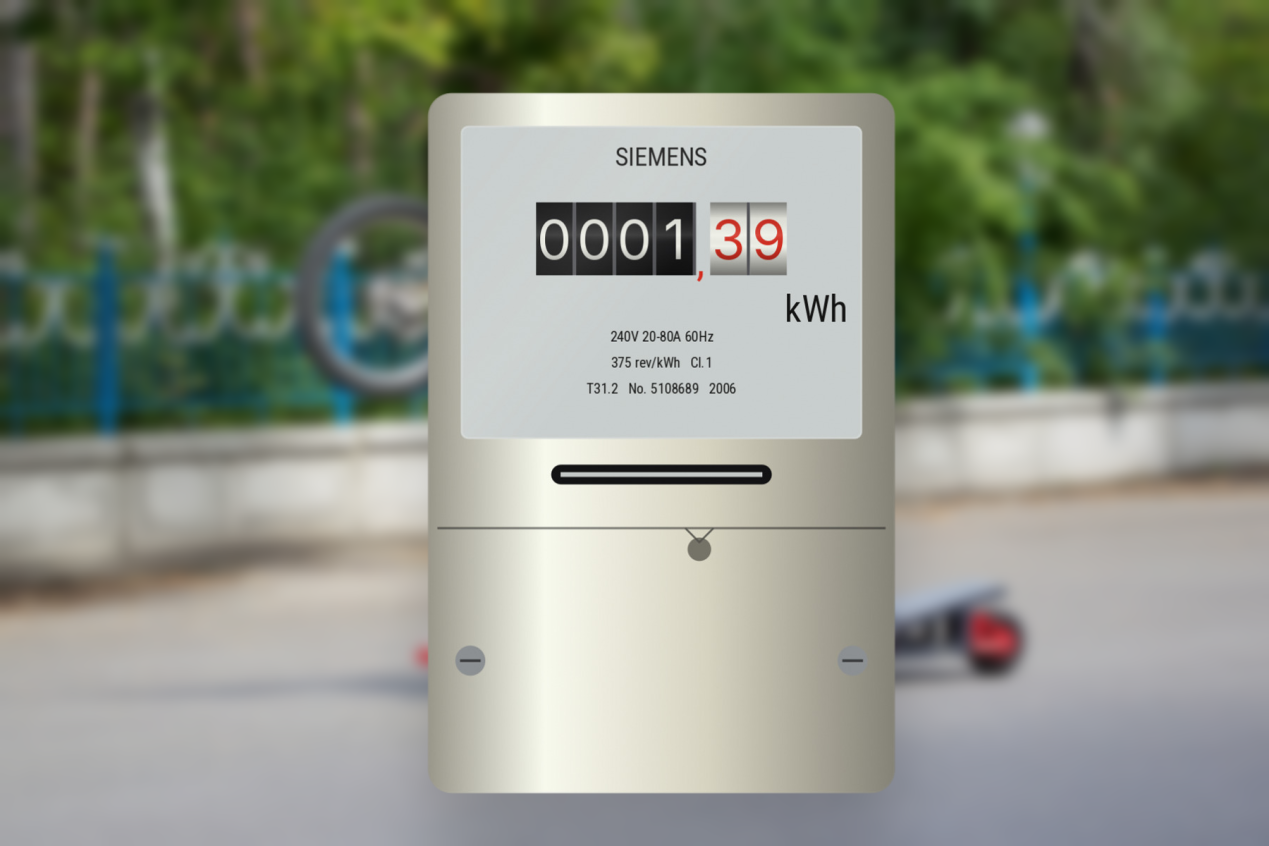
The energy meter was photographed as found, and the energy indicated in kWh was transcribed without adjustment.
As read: 1.39 kWh
